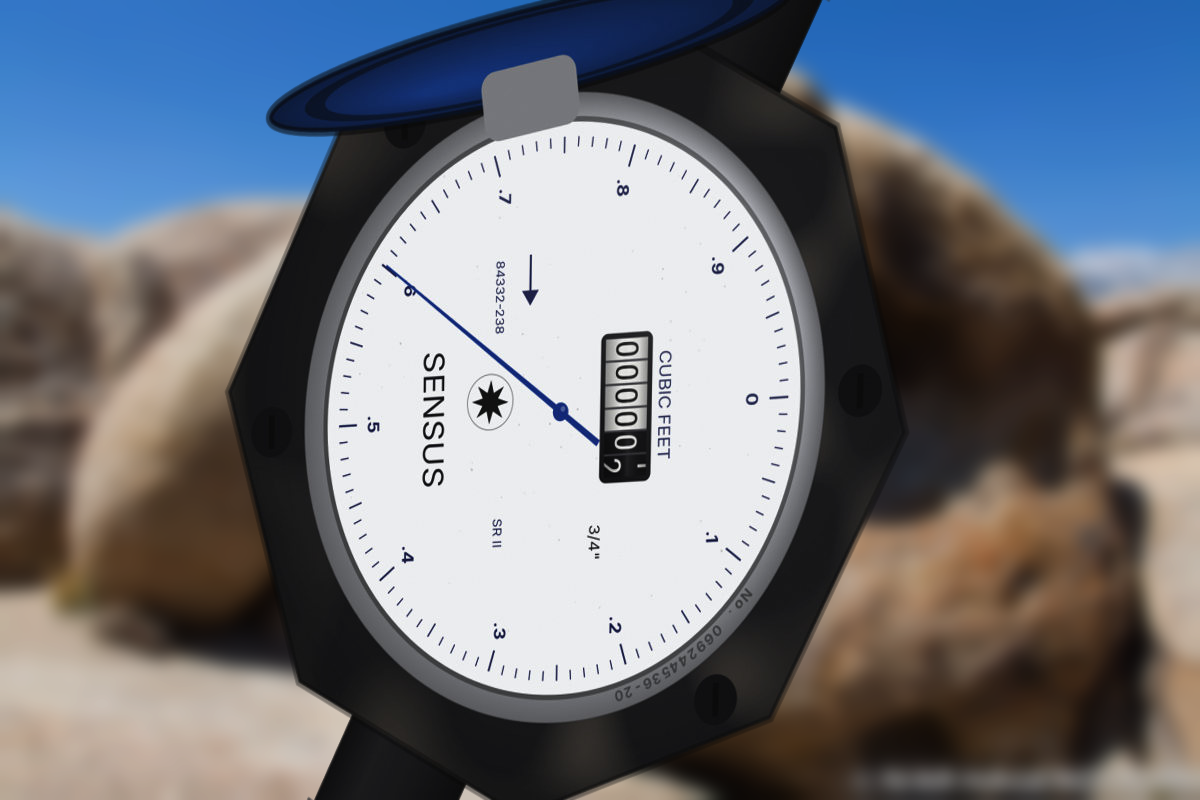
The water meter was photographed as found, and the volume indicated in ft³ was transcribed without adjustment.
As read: 1.60 ft³
